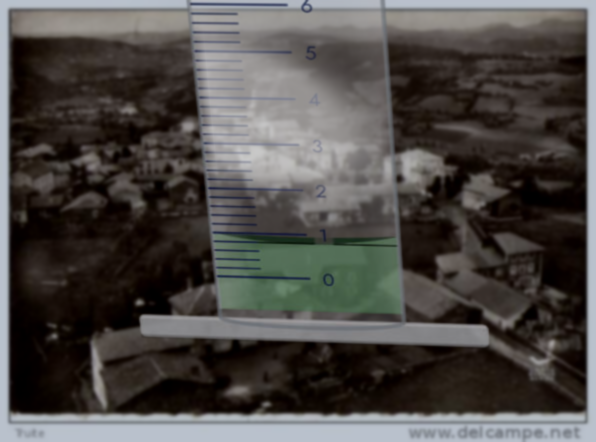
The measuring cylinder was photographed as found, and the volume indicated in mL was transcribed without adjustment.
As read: 0.8 mL
